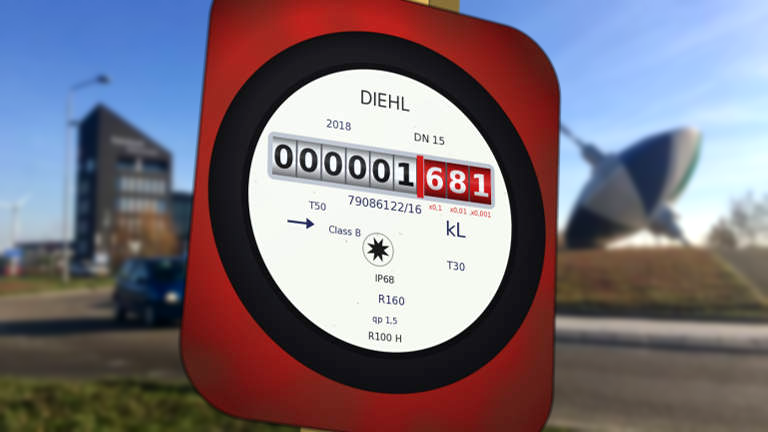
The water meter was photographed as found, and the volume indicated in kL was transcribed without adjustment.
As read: 1.681 kL
